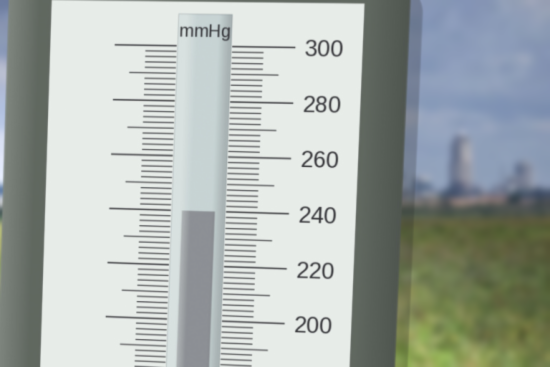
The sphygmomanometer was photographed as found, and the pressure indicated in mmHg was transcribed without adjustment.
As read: 240 mmHg
